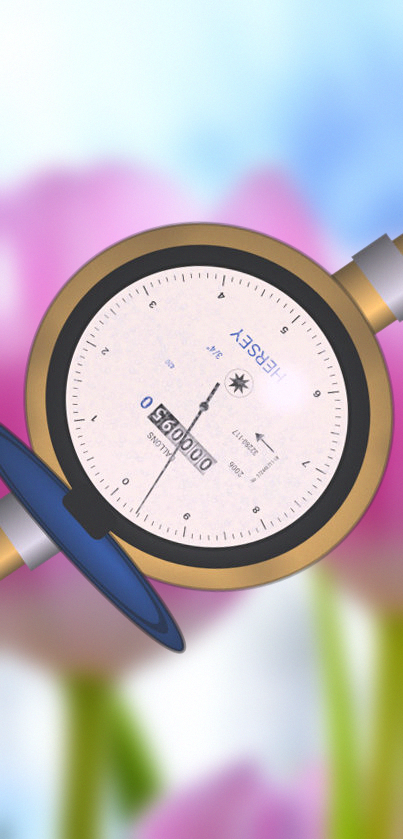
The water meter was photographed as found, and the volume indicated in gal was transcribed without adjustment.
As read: 949.6 gal
